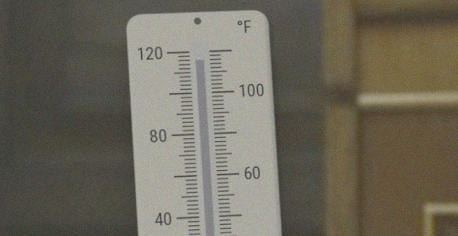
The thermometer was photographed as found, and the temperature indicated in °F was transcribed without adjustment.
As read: 116 °F
